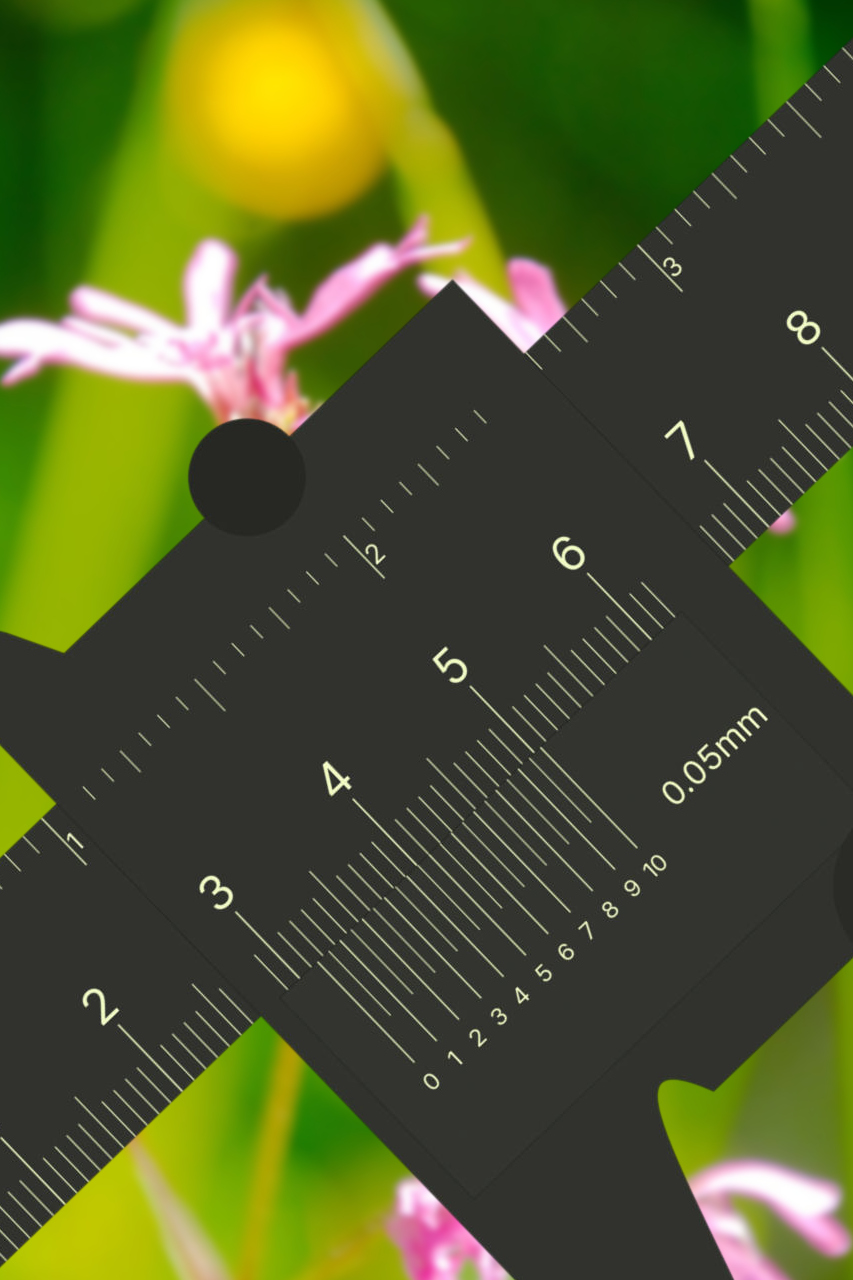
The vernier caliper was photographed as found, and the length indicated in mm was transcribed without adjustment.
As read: 31.5 mm
